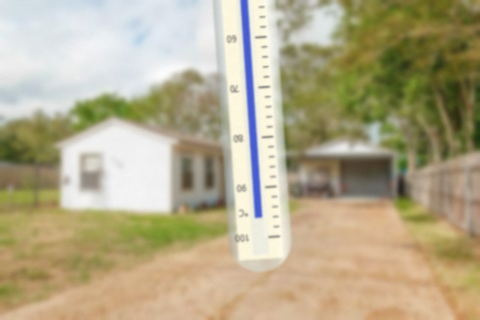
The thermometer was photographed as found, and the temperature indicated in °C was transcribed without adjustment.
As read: 96 °C
